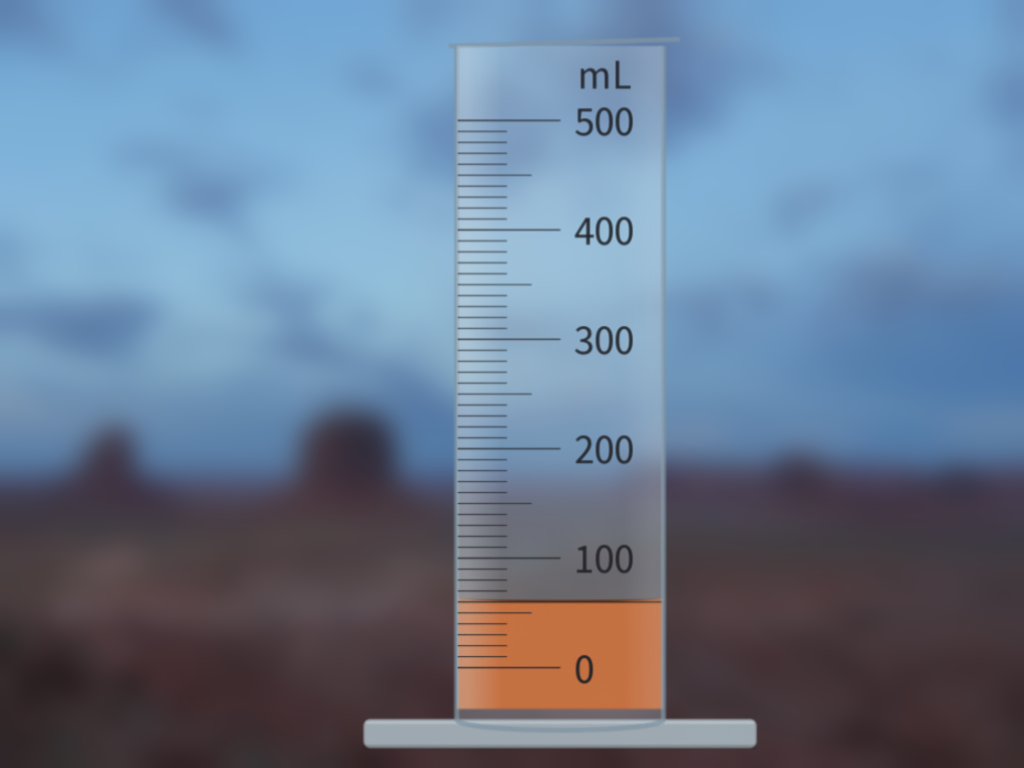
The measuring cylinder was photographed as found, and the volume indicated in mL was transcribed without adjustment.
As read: 60 mL
